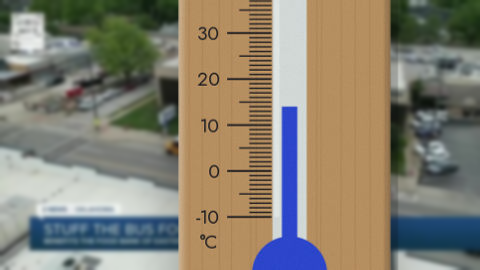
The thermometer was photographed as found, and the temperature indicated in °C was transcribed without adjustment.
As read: 14 °C
